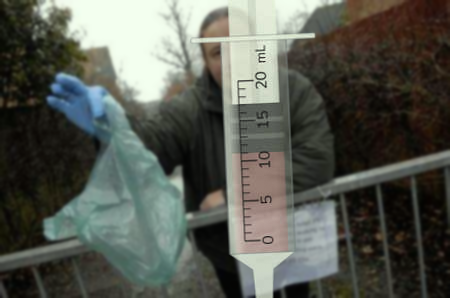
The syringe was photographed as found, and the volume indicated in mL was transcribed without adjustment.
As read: 11 mL
